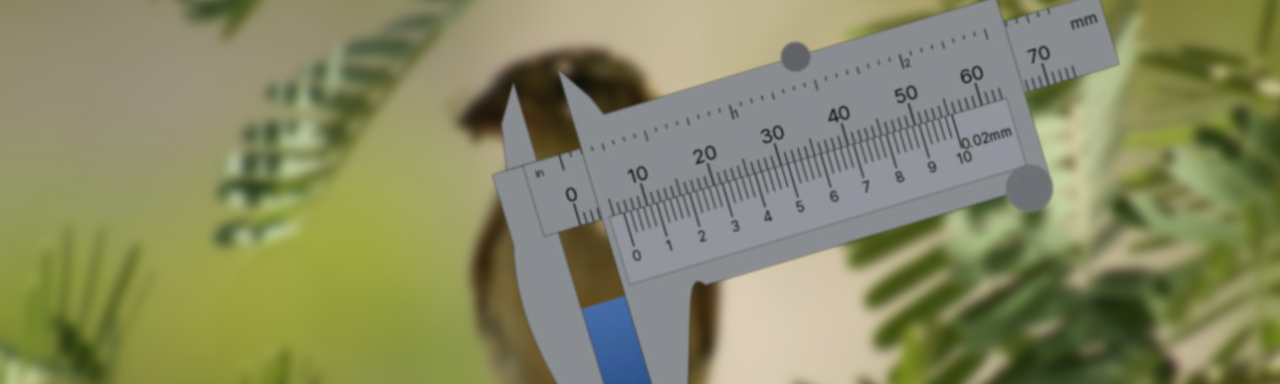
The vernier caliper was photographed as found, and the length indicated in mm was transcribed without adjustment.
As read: 6.5 mm
